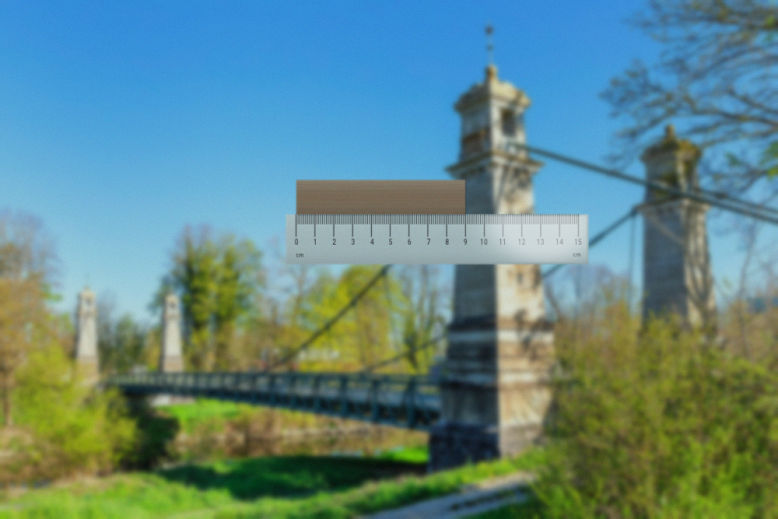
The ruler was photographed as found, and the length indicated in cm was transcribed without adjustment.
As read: 9 cm
